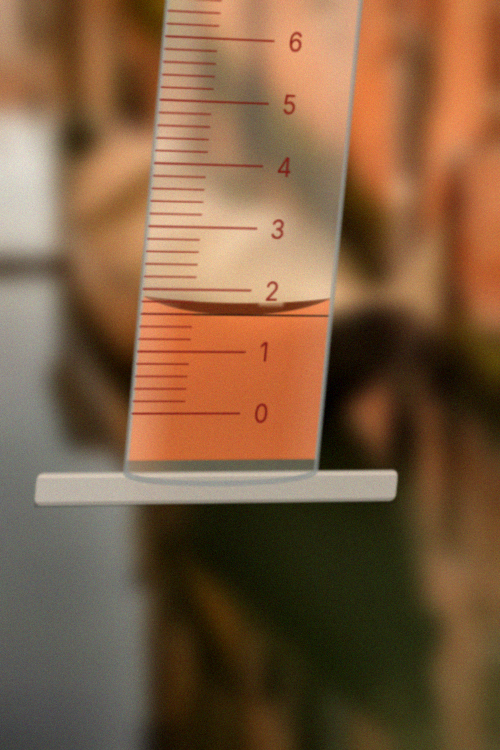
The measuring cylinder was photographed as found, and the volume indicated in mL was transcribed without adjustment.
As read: 1.6 mL
